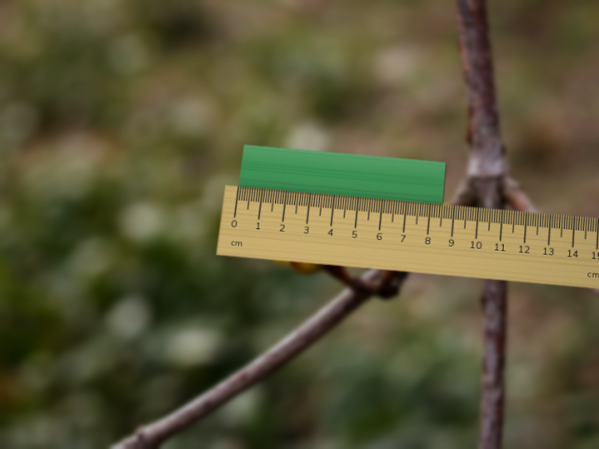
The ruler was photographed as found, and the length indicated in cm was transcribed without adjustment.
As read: 8.5 cm
